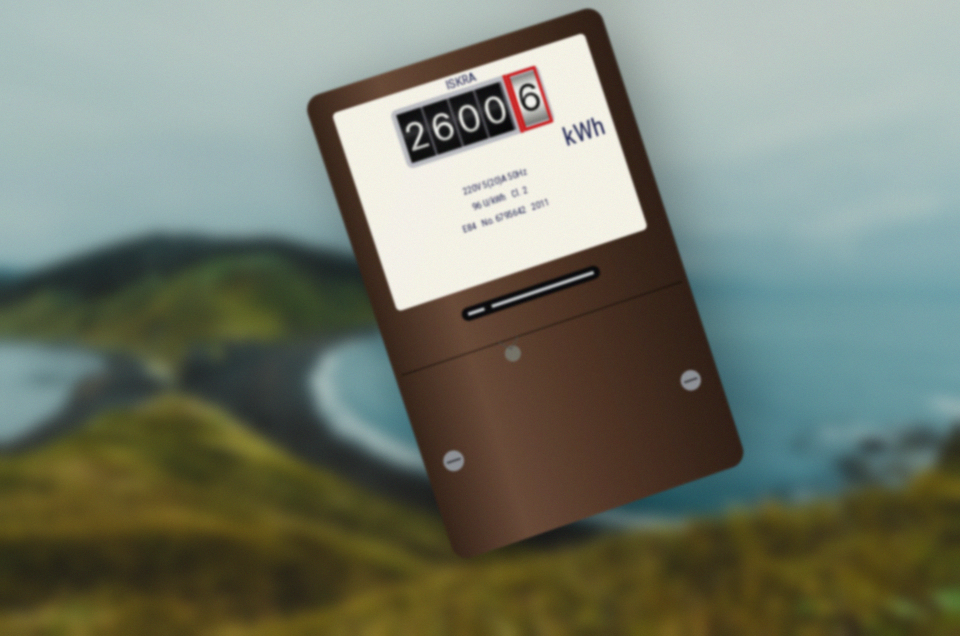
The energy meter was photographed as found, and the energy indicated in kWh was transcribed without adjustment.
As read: 2600.6 kWh
